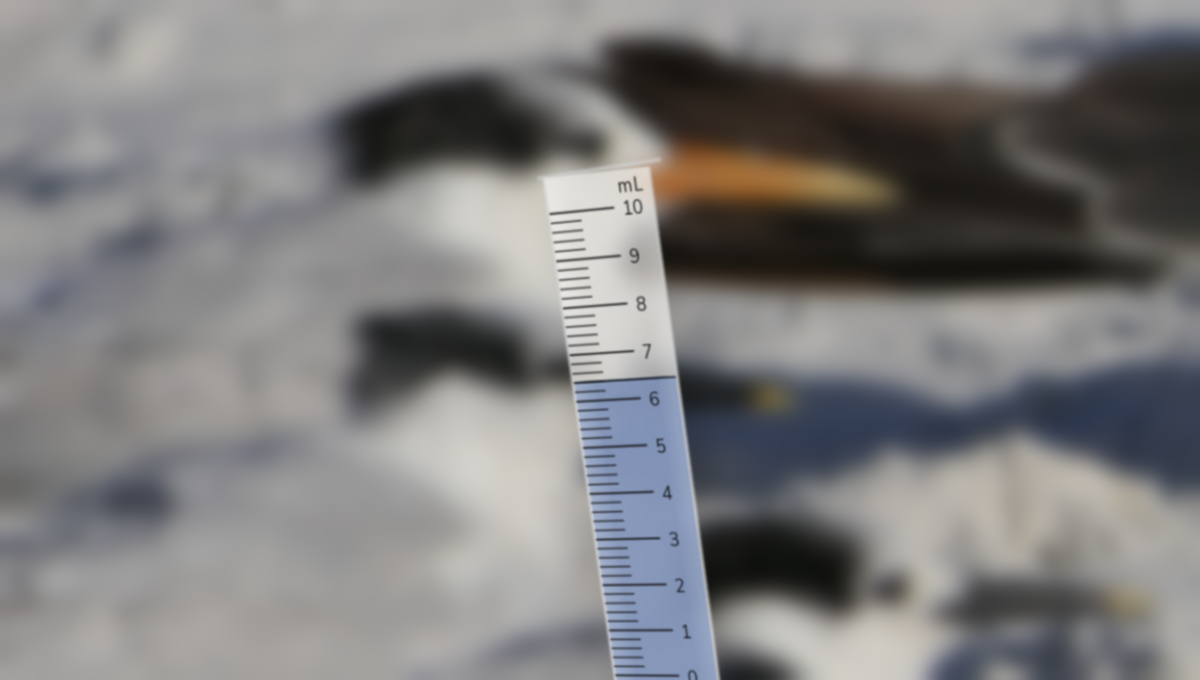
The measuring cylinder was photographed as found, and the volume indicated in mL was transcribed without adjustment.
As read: 6.4 mL
